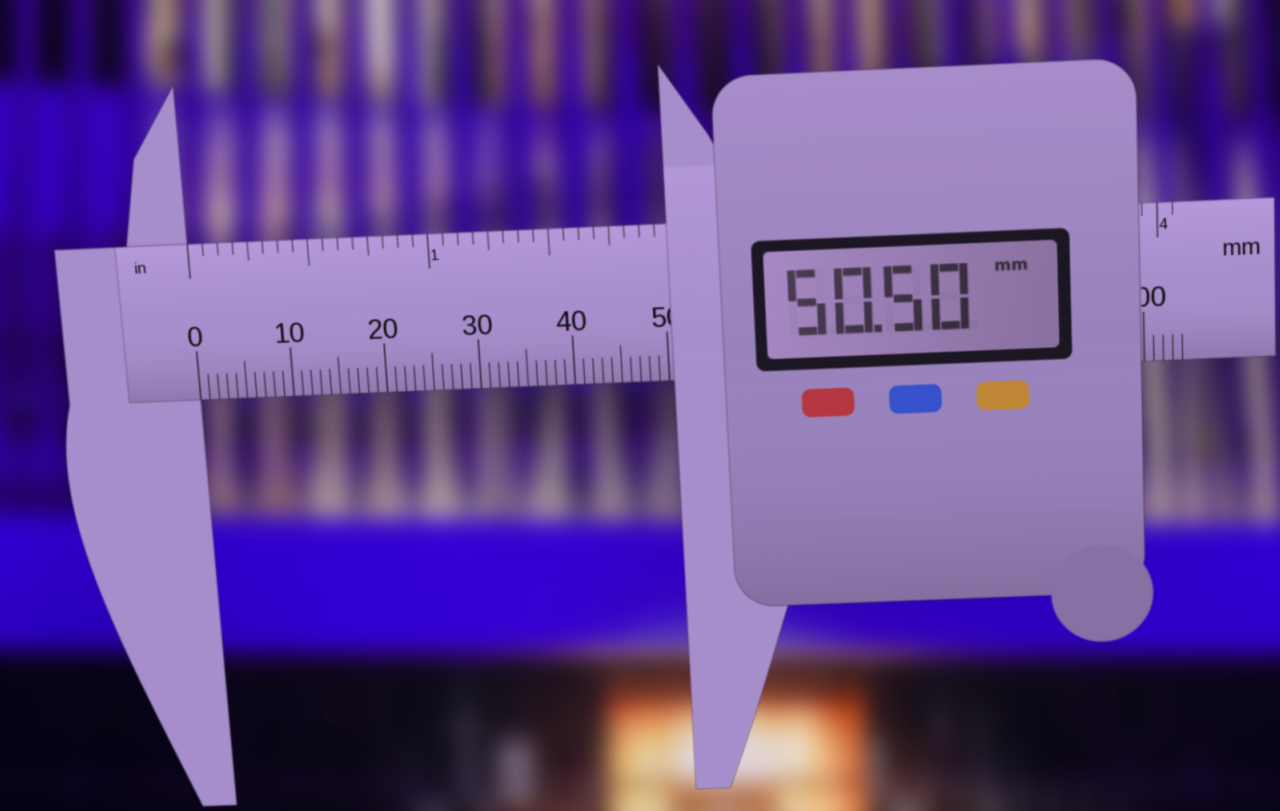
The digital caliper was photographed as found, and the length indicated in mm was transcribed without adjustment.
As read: 50.50 mm
